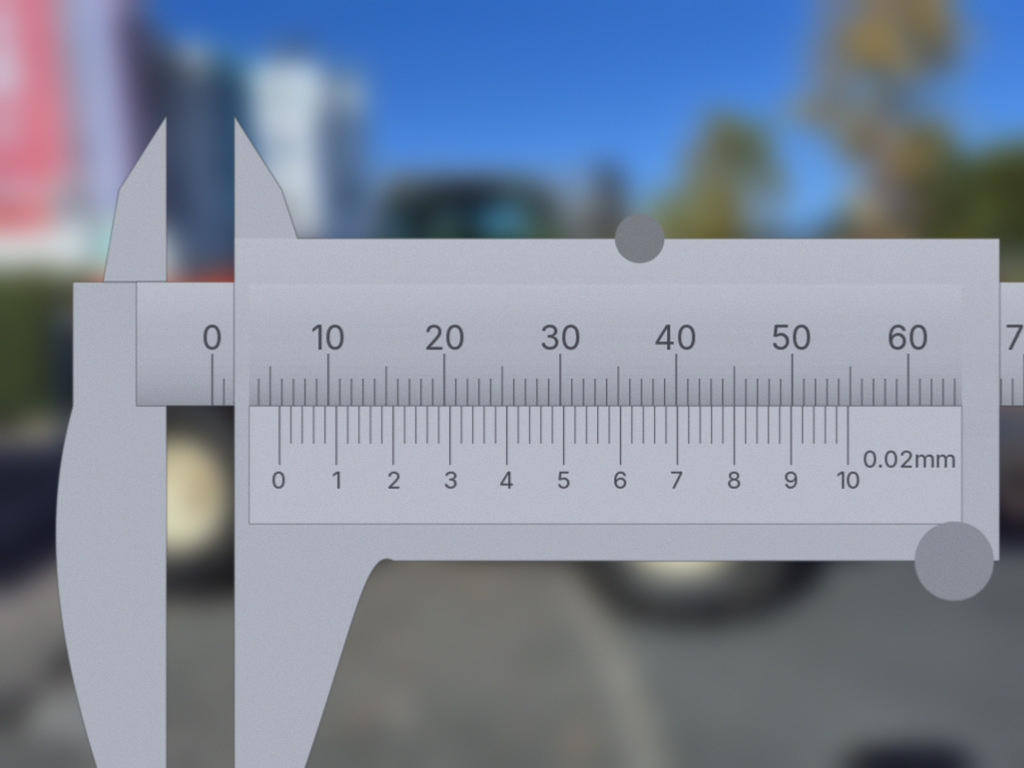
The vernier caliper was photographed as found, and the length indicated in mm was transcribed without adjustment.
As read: 5.8 mm
